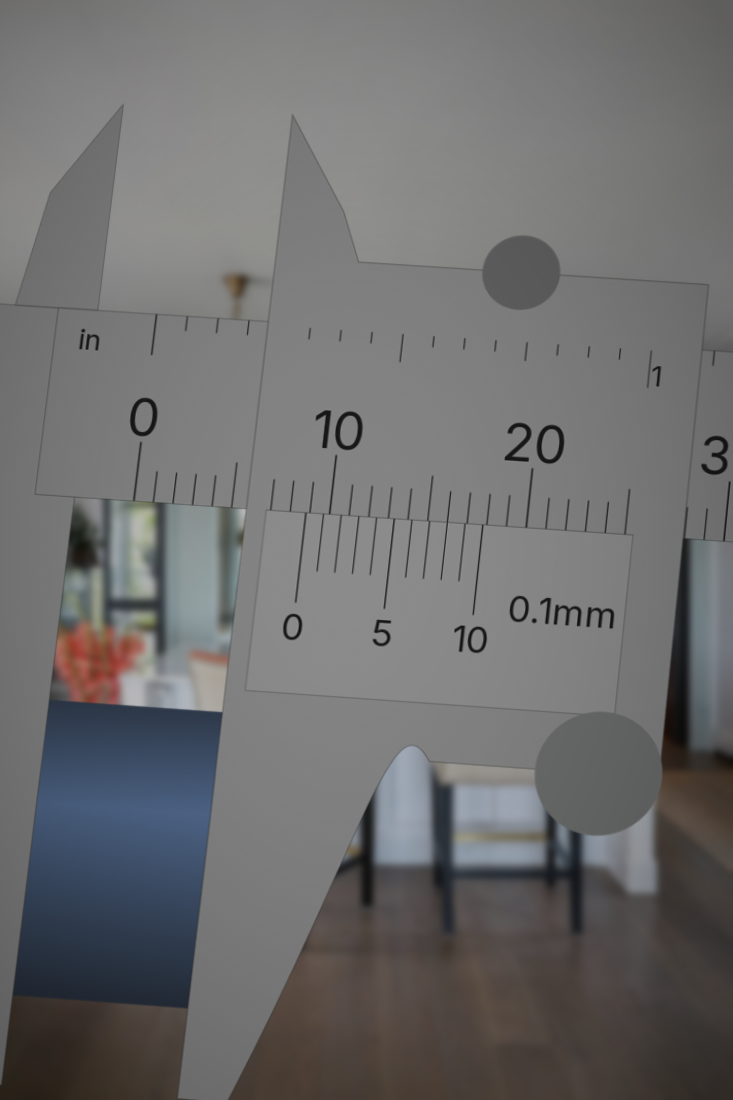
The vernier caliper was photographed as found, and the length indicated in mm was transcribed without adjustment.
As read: 8.8 mm
